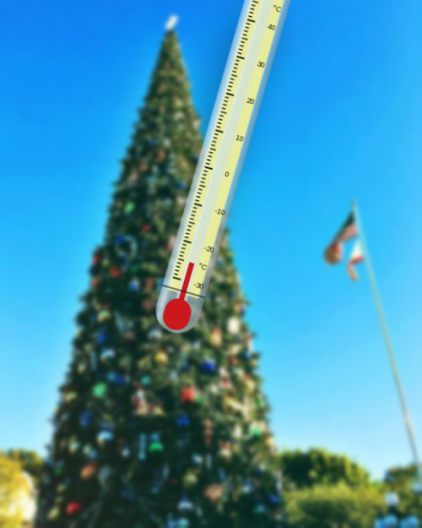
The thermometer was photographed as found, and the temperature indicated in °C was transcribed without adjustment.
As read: -25 °C
